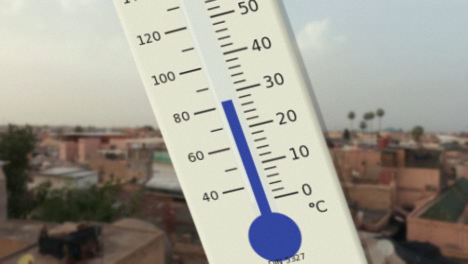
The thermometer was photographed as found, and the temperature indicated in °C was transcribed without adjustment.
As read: 28 °C
